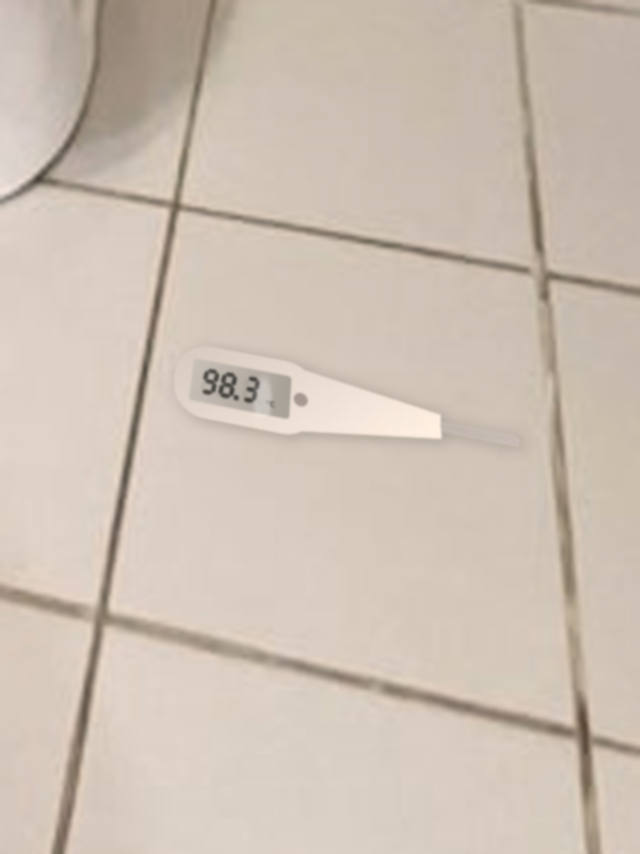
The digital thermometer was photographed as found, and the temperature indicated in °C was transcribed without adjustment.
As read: 98.3 °C
